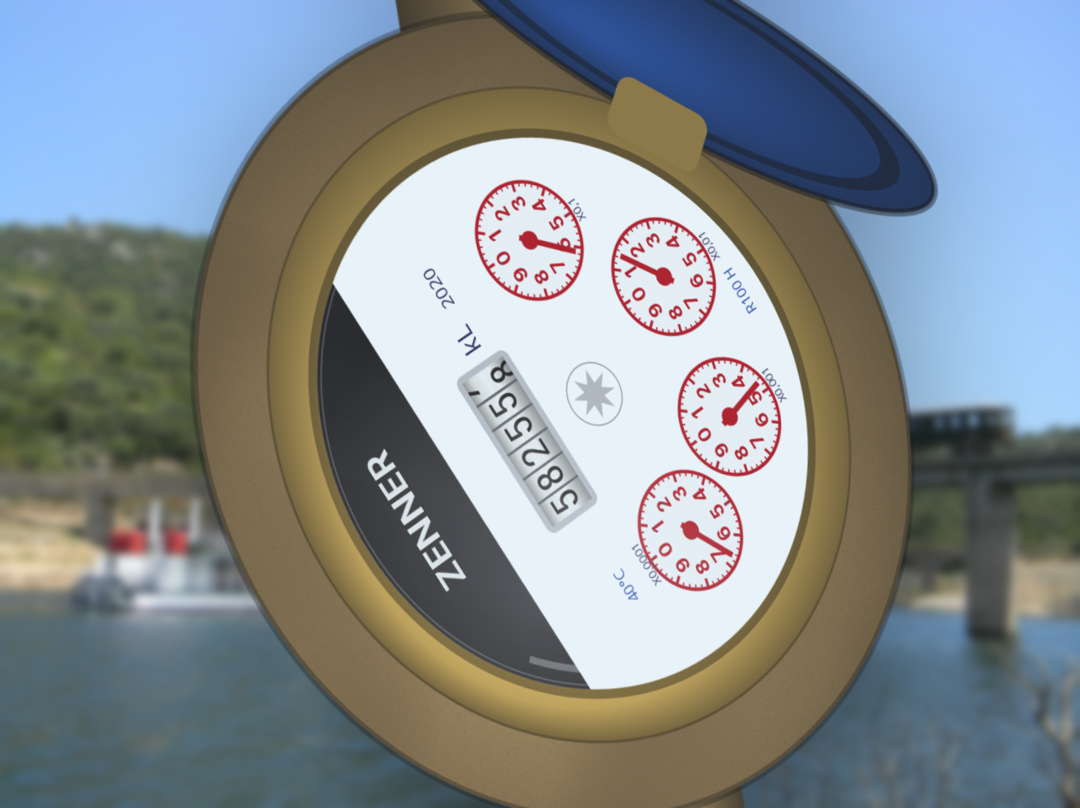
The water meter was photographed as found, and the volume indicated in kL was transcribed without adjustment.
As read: 582557.6146 kL
